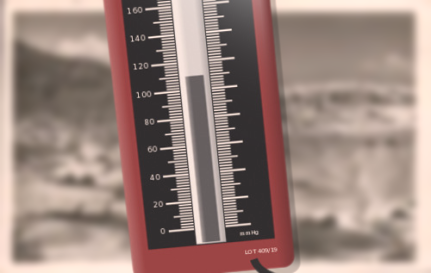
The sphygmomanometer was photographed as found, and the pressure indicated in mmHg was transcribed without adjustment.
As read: 110 mmHg
